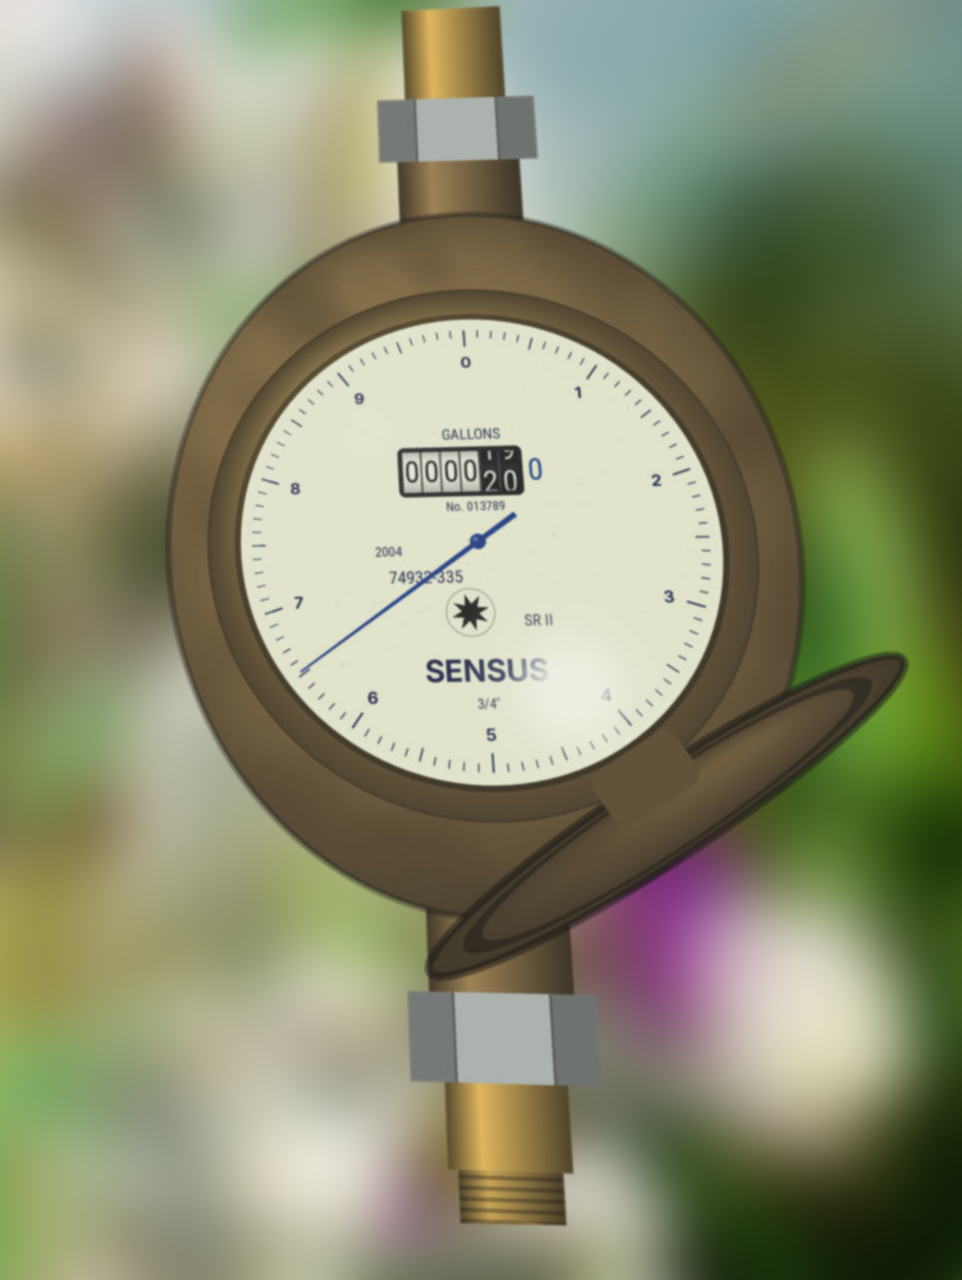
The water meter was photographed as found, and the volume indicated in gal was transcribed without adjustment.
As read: 196.5 gal
